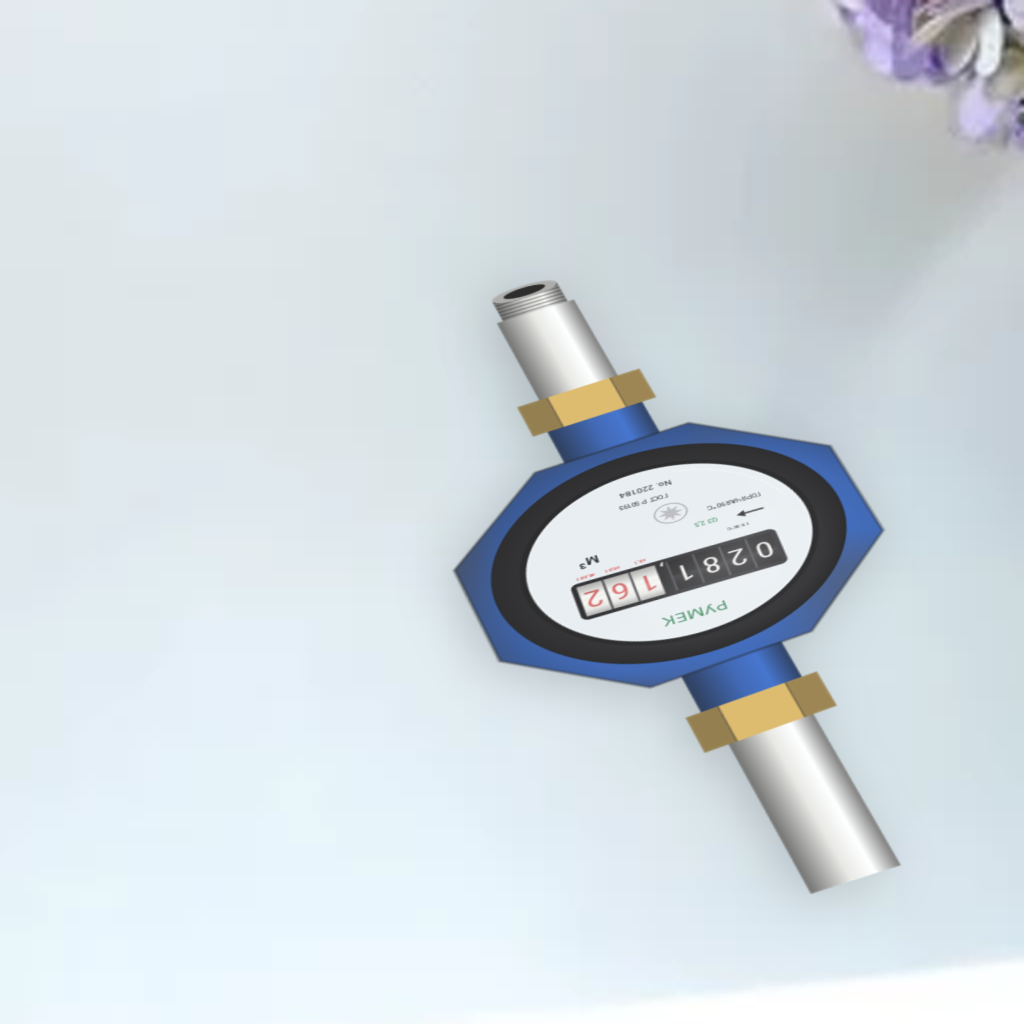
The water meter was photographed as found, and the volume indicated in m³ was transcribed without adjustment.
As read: 281.162 m³
